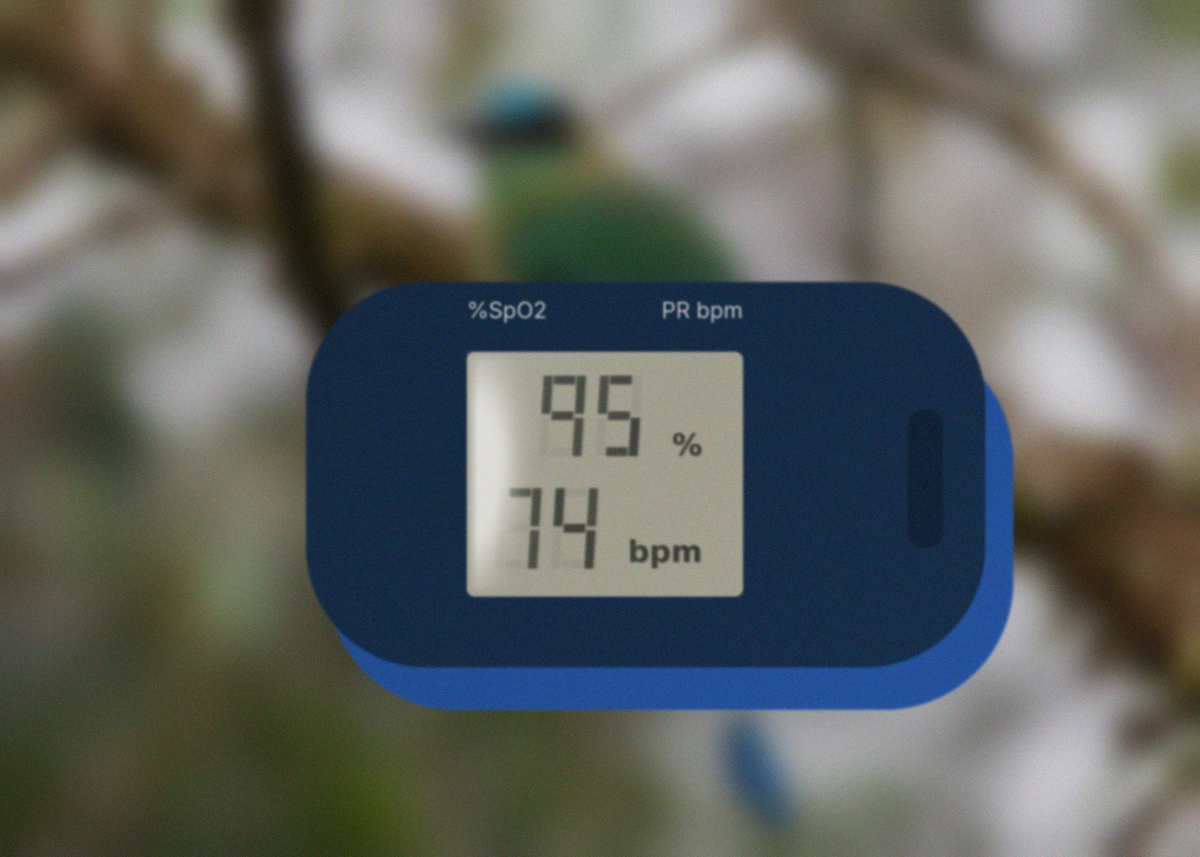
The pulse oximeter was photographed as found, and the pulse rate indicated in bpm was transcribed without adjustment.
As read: 74 bpm
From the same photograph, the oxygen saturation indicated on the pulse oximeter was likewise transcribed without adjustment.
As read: 95 %
